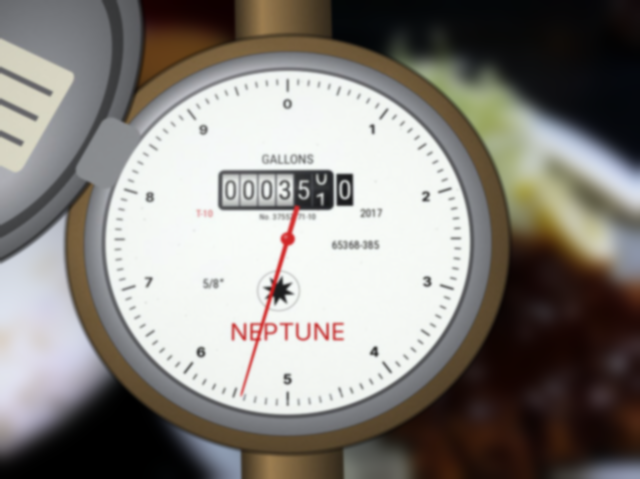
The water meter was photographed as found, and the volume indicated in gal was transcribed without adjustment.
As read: 3505.4 gal
